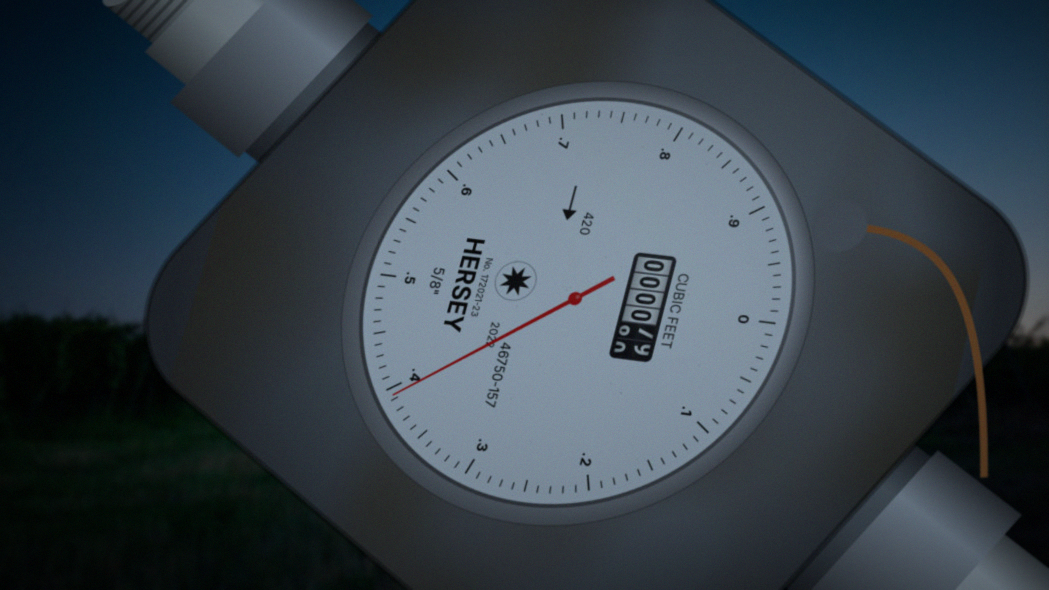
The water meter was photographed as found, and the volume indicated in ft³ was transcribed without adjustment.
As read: 79.39 ft³
